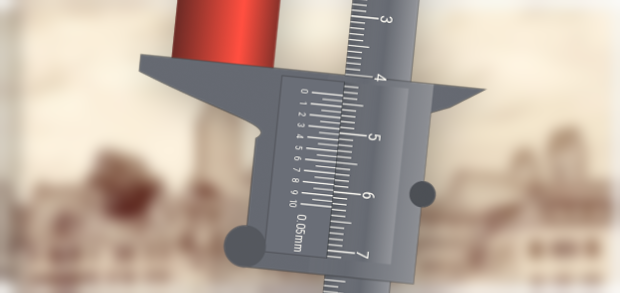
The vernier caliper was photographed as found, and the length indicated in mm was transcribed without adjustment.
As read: 43.6 mm
